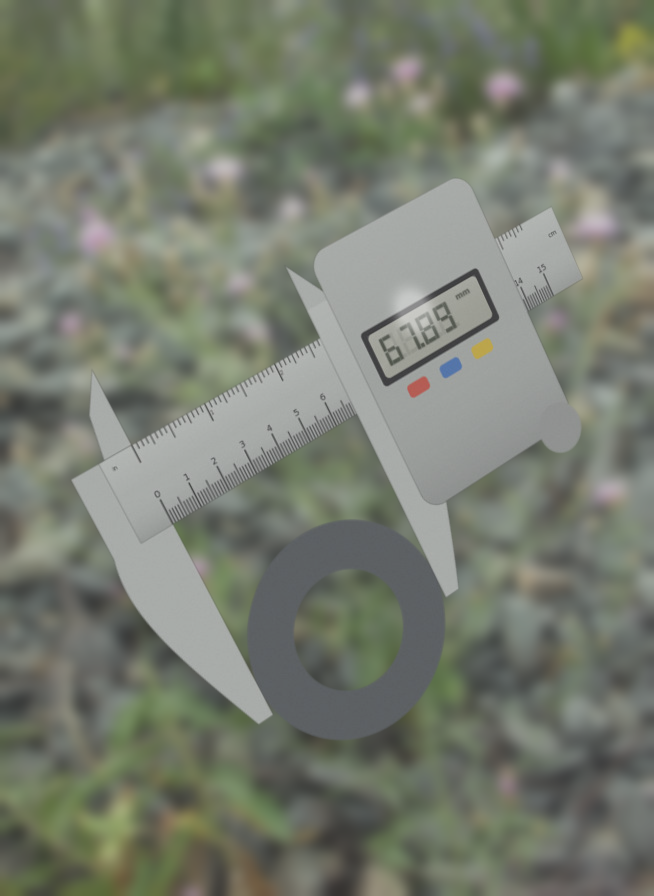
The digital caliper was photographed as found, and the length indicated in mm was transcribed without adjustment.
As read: 67.89 mm
